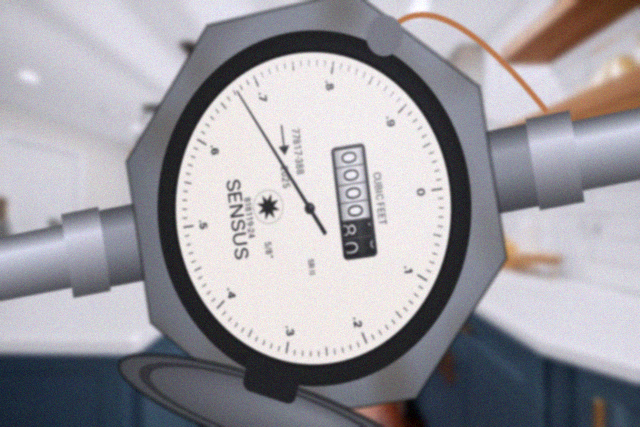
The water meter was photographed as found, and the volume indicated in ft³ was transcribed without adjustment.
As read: 79.67 ft³
